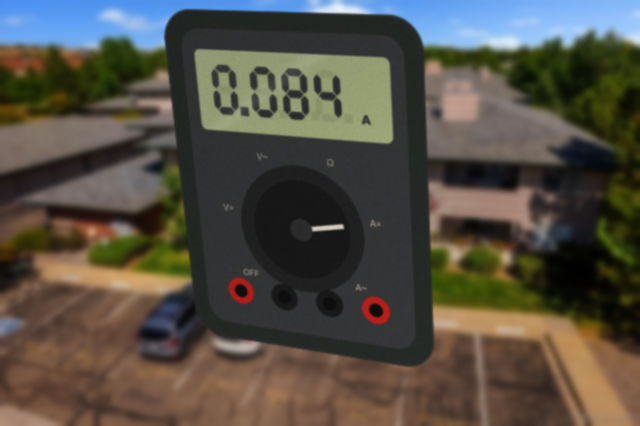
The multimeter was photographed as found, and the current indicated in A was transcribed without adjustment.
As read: 0.084 A
